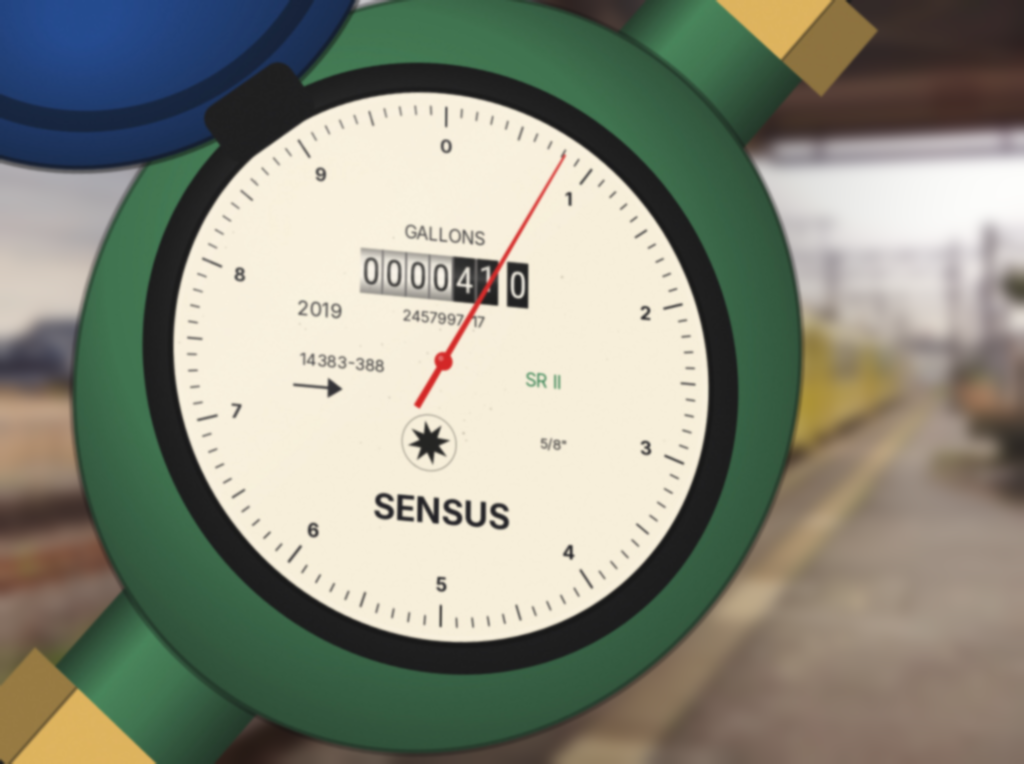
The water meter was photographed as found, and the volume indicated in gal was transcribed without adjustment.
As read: 410.8 gal
